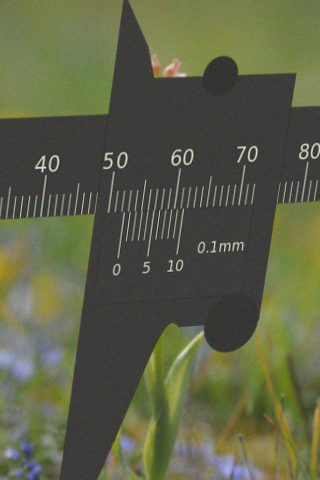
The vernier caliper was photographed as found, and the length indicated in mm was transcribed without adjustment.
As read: 52.4 mm
